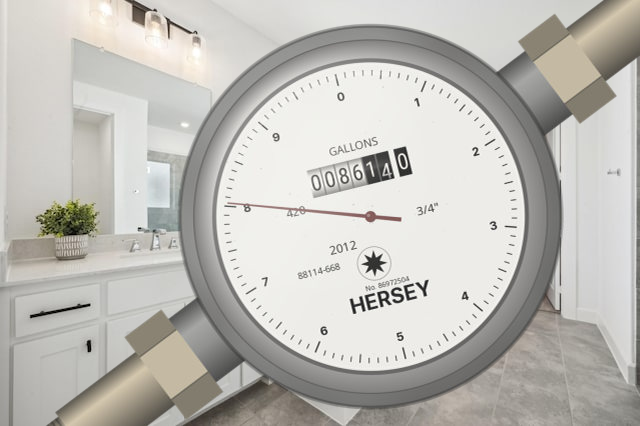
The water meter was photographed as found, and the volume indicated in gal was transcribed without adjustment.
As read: 86138.0 gal
